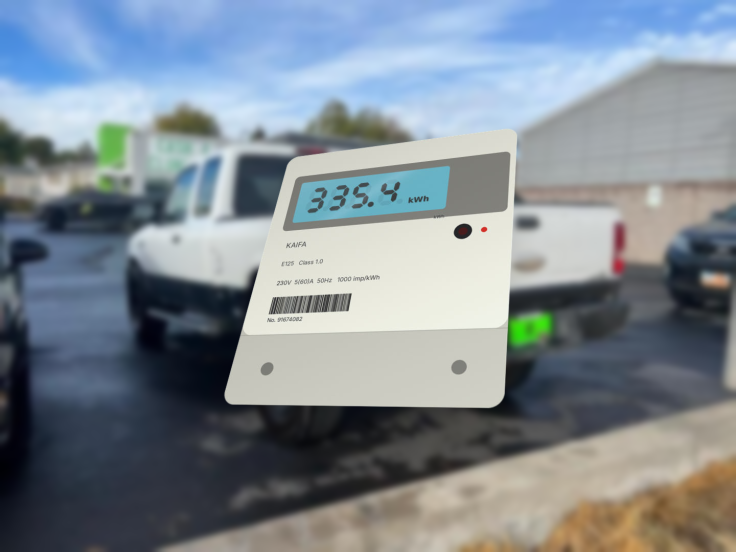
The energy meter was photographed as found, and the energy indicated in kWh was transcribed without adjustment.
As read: 335.4 kWh
